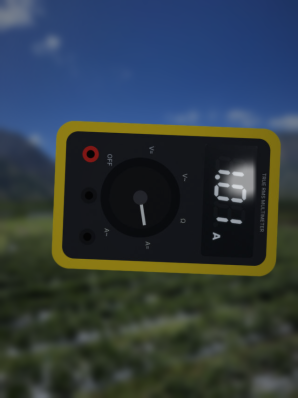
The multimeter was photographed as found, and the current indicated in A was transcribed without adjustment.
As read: 1.01 A
